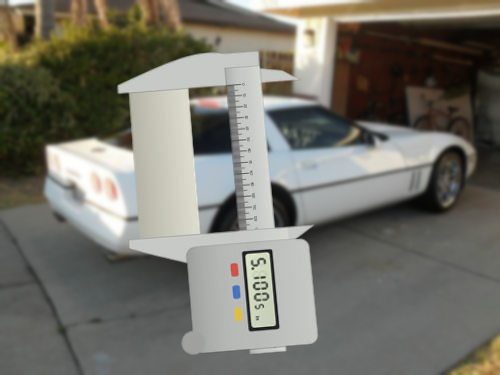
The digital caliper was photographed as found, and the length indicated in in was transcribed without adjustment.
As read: 5.1005 in
